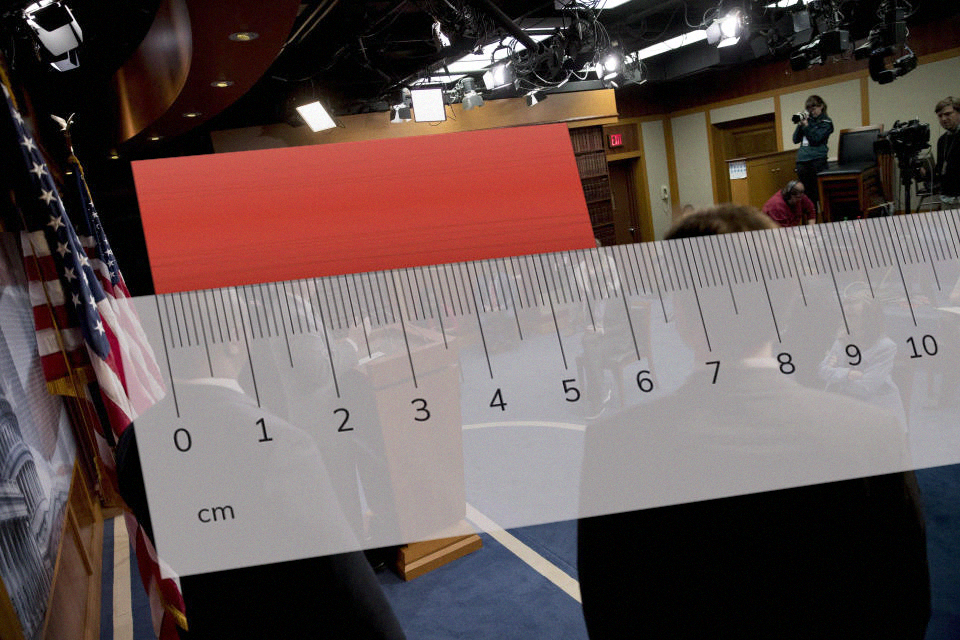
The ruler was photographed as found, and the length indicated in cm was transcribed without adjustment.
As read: 5.8 cm
